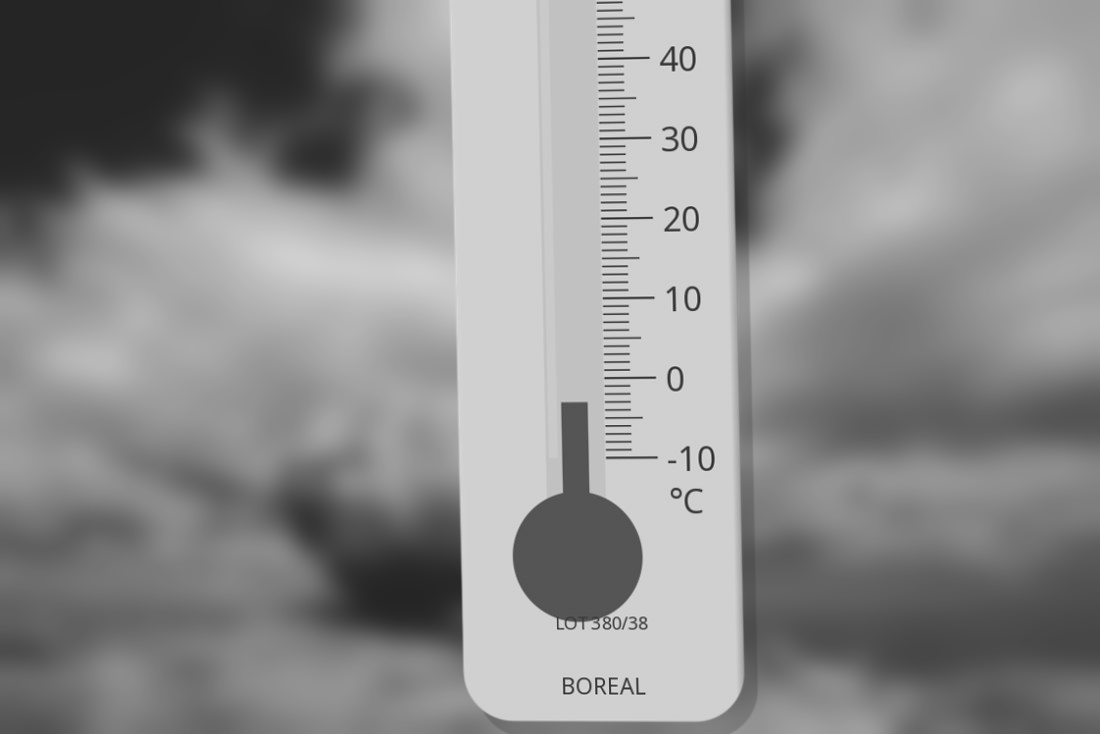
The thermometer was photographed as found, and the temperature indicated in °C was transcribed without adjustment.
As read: -3 °C
